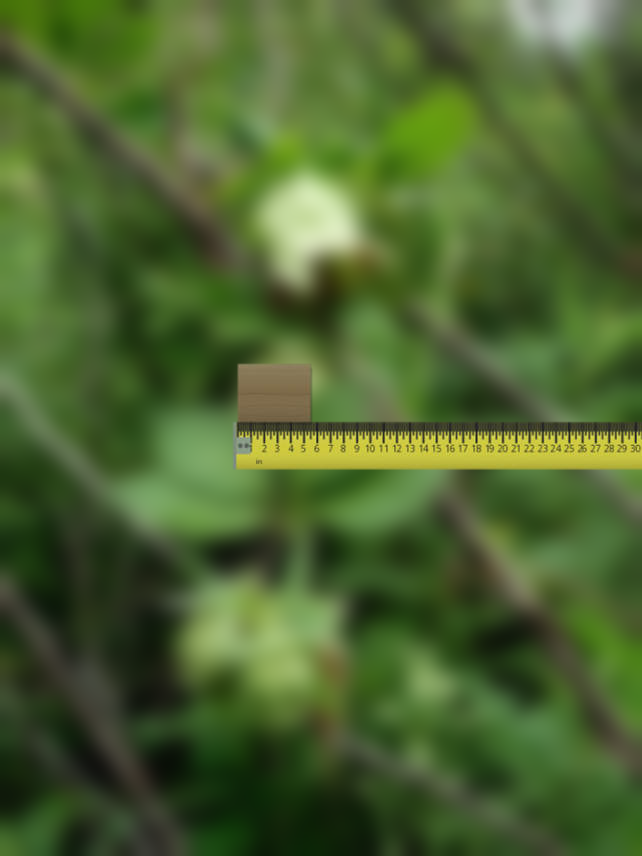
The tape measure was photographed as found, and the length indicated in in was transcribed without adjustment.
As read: 5.5 in
